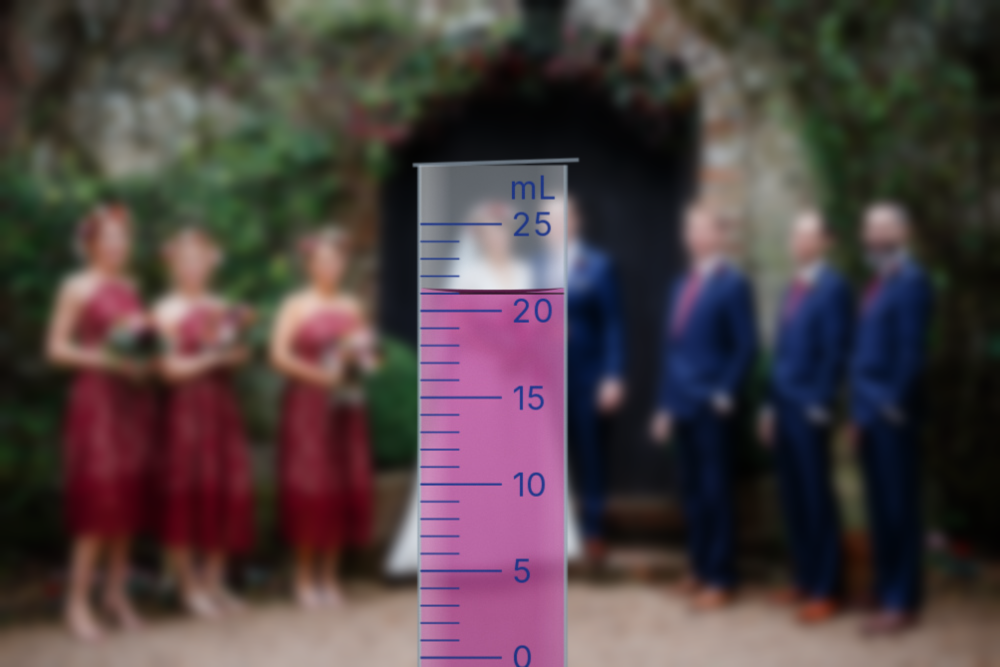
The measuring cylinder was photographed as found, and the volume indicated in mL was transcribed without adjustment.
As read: 21 mL
